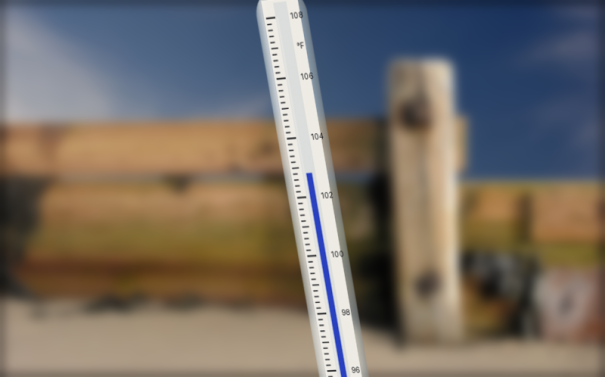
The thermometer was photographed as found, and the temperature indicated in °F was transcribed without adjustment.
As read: 102.8 °F
